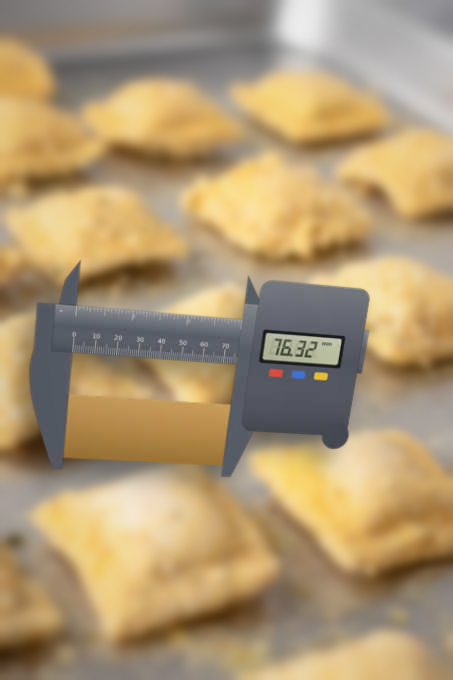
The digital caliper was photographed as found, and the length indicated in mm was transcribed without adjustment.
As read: 76.32 mm
